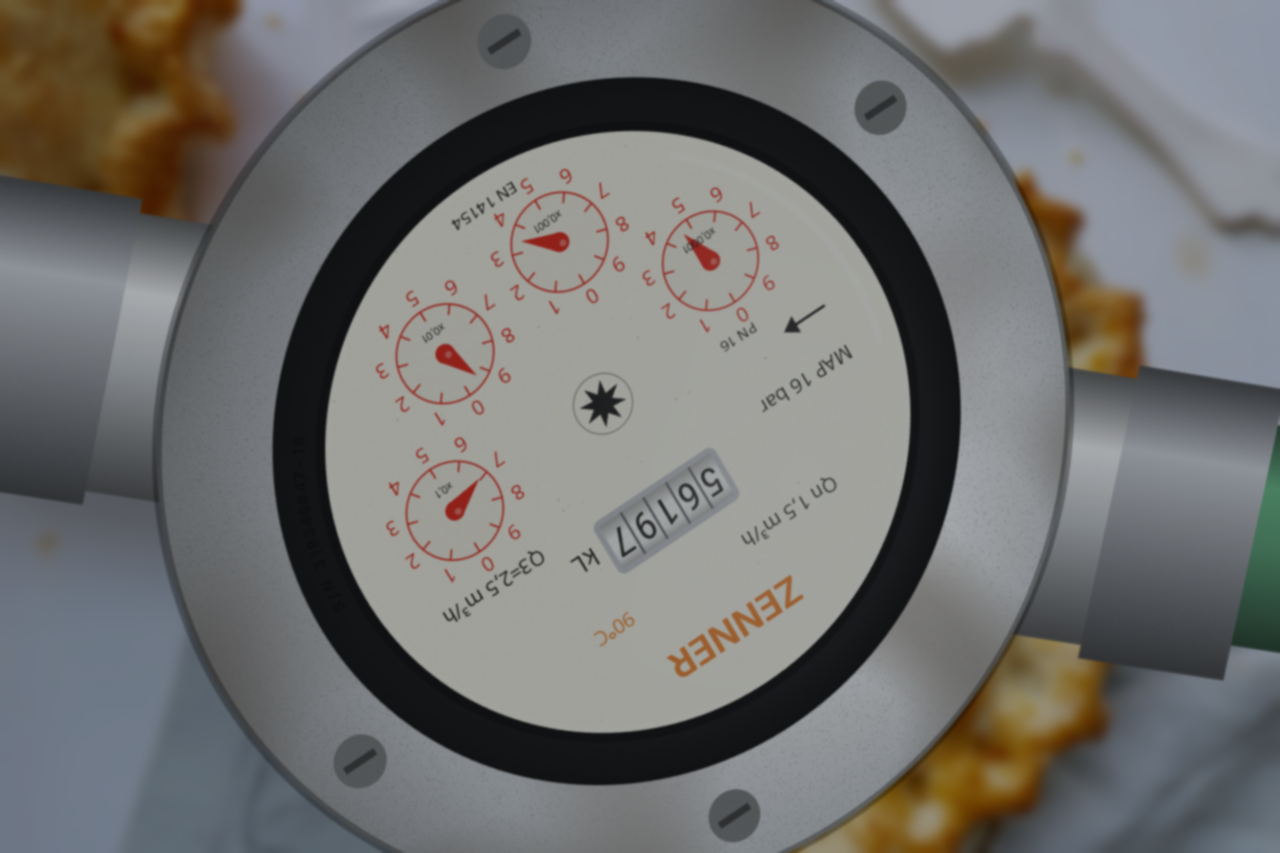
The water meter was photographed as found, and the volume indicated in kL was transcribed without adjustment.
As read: 56197.6934 kL
